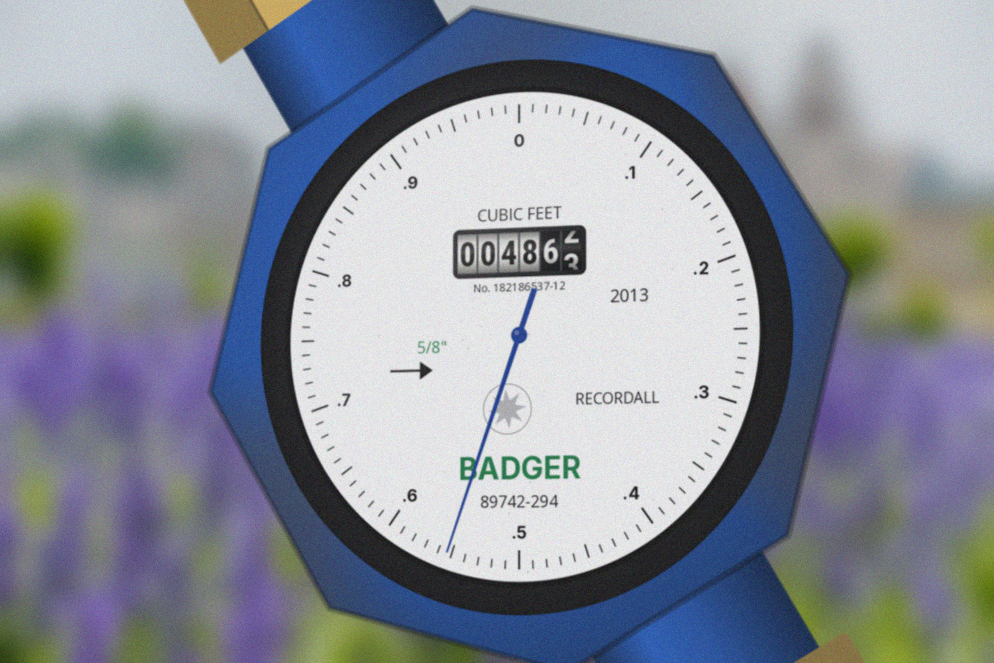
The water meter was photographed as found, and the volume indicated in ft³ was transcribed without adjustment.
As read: 4862.55 ft³
